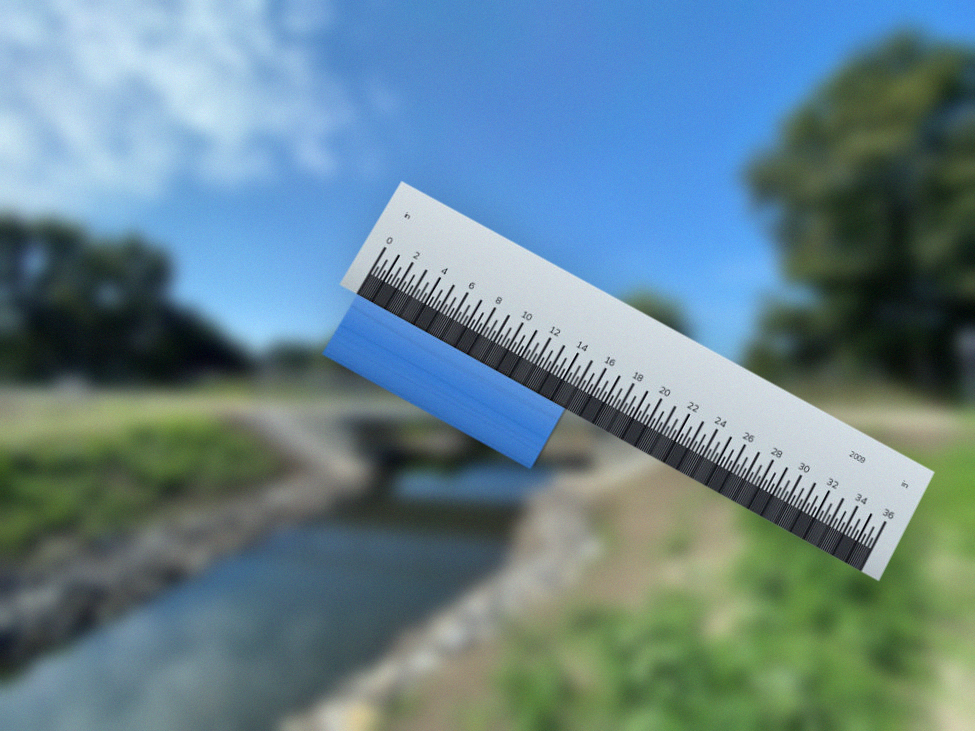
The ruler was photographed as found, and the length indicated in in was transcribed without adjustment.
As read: 15 in
